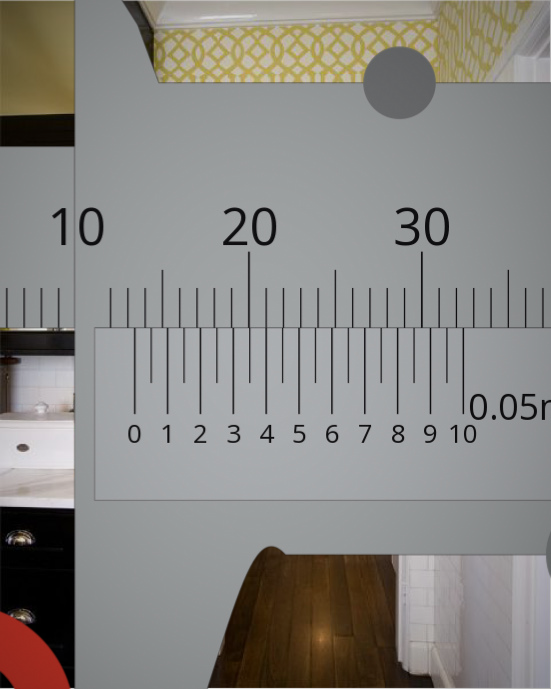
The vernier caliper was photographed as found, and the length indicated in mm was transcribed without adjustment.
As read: 13.4 mm
